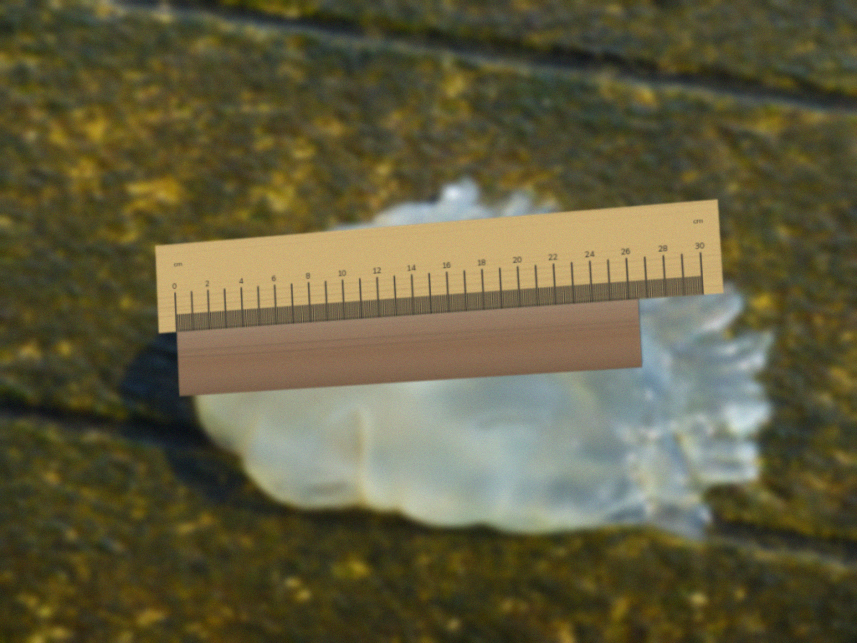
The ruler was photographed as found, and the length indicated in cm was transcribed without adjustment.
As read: 26.5 cm
